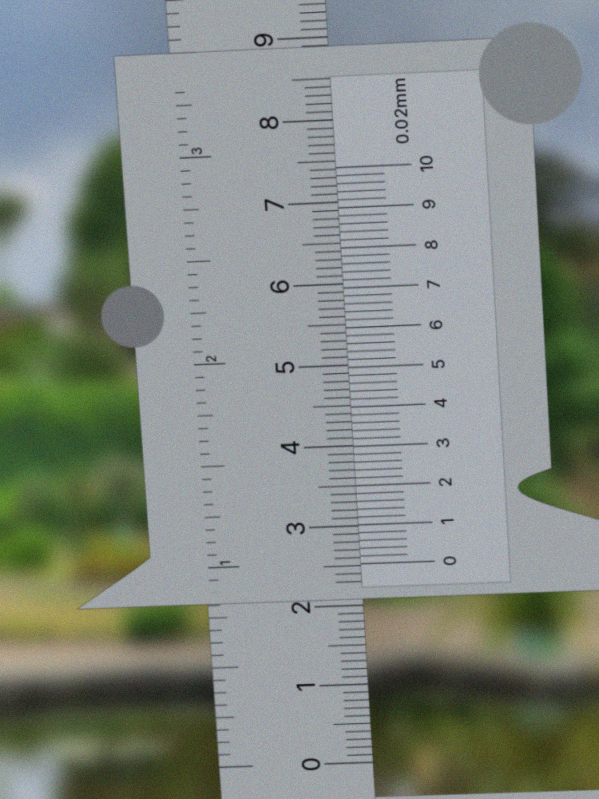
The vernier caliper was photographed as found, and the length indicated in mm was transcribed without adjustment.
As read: 25.2 mm
